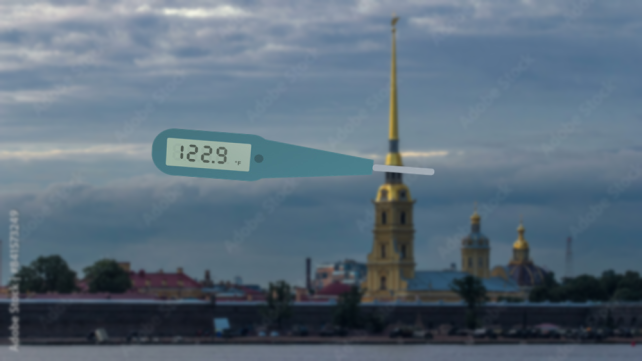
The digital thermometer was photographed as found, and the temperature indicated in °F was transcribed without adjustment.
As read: 122.9 °F
